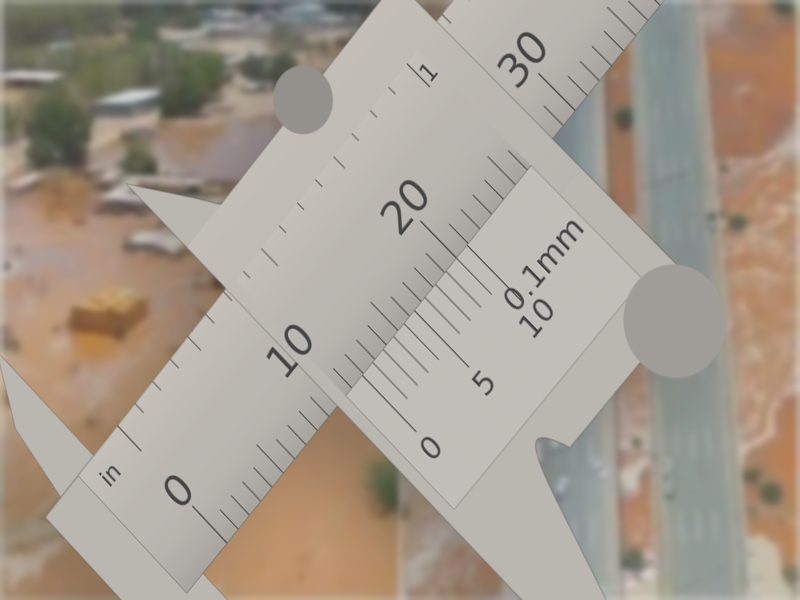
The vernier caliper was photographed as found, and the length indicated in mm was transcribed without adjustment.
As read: 11.9 mm
